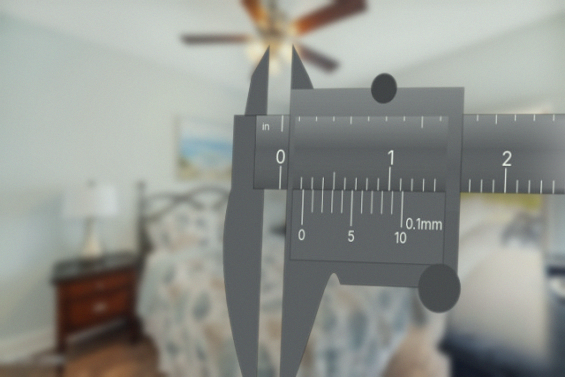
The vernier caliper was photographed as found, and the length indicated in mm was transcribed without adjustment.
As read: 2.2 mm
